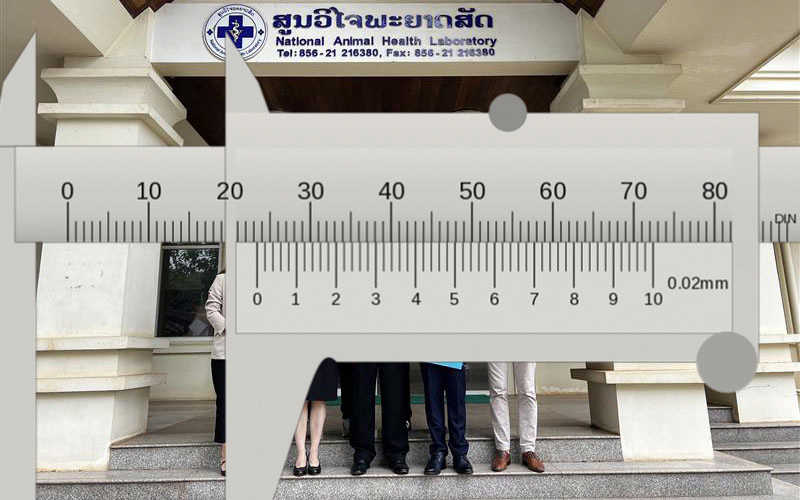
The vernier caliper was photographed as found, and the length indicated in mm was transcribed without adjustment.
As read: 23.4 mm
